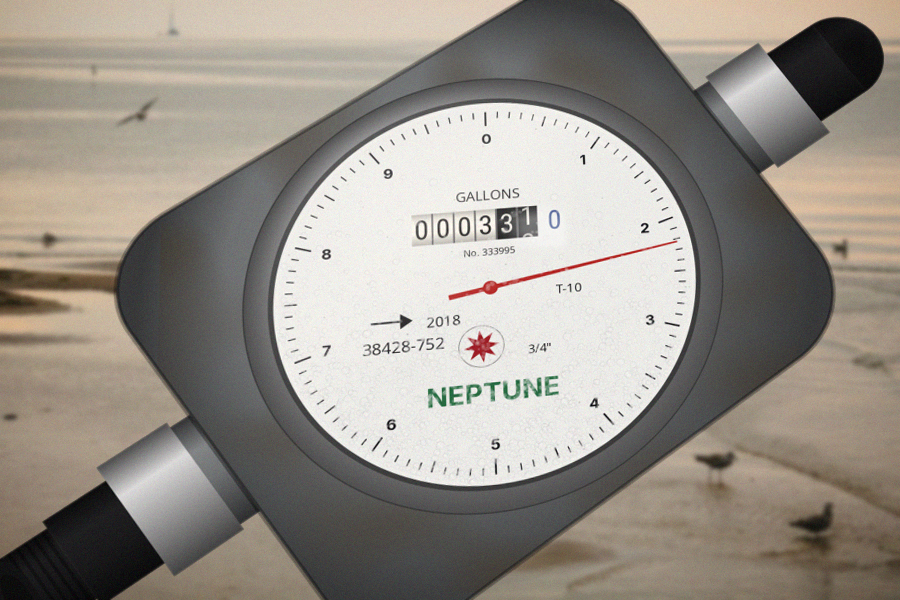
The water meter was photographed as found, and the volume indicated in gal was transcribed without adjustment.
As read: 3312.2 gal
